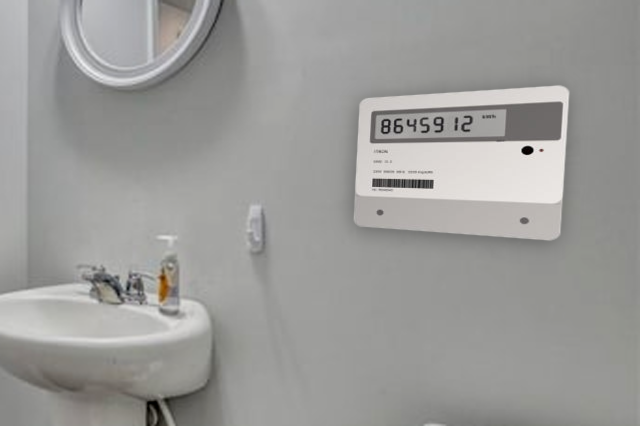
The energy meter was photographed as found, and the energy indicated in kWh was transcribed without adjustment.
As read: 8645912 kWh
